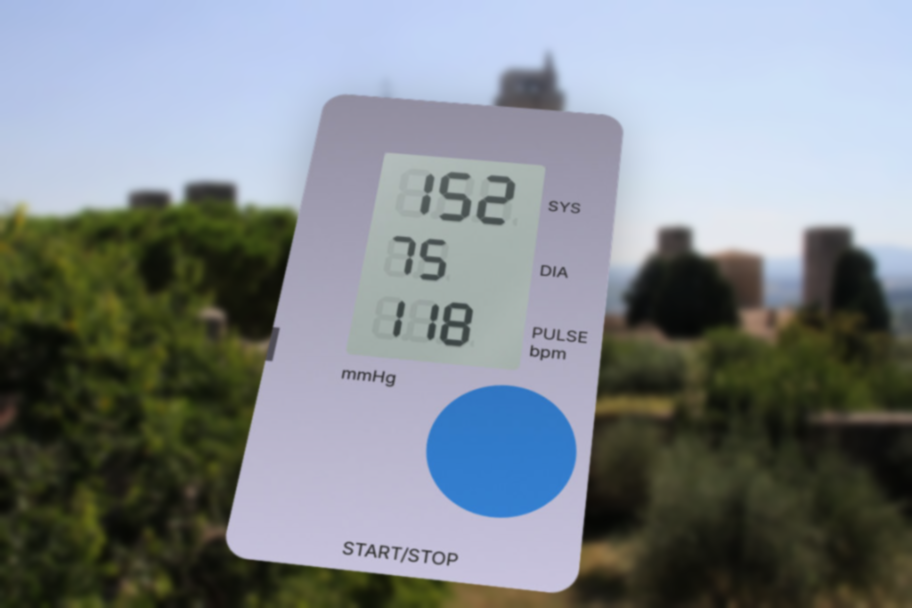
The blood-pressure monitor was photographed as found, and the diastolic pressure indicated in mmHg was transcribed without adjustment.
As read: 75 mmHg
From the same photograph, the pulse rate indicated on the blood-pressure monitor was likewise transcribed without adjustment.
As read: 118 bpm
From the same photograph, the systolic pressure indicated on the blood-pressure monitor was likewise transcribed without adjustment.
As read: 152 mmHg
